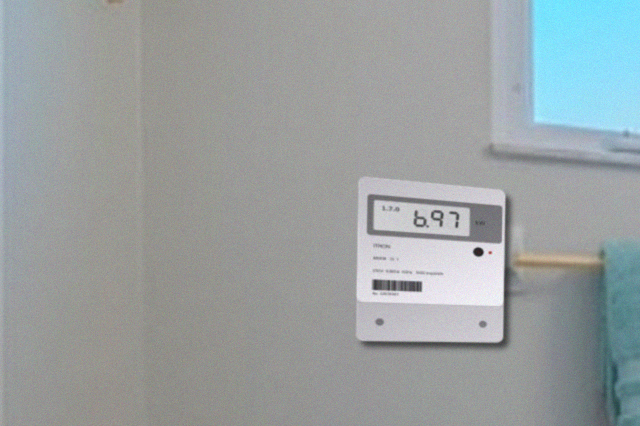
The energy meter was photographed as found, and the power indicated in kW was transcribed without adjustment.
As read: 6.97 kW
